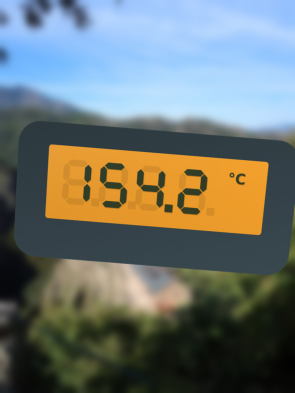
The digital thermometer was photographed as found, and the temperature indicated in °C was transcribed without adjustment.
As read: 154.2 °C
